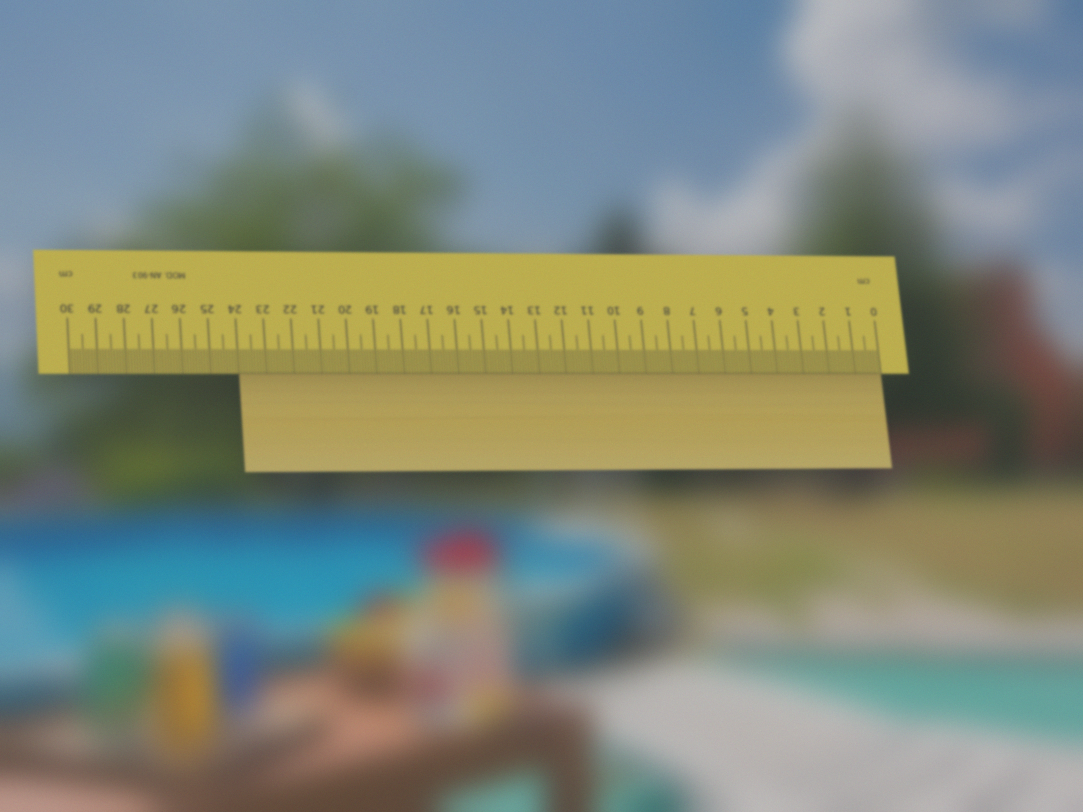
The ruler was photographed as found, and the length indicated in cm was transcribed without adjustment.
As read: 24 cm
